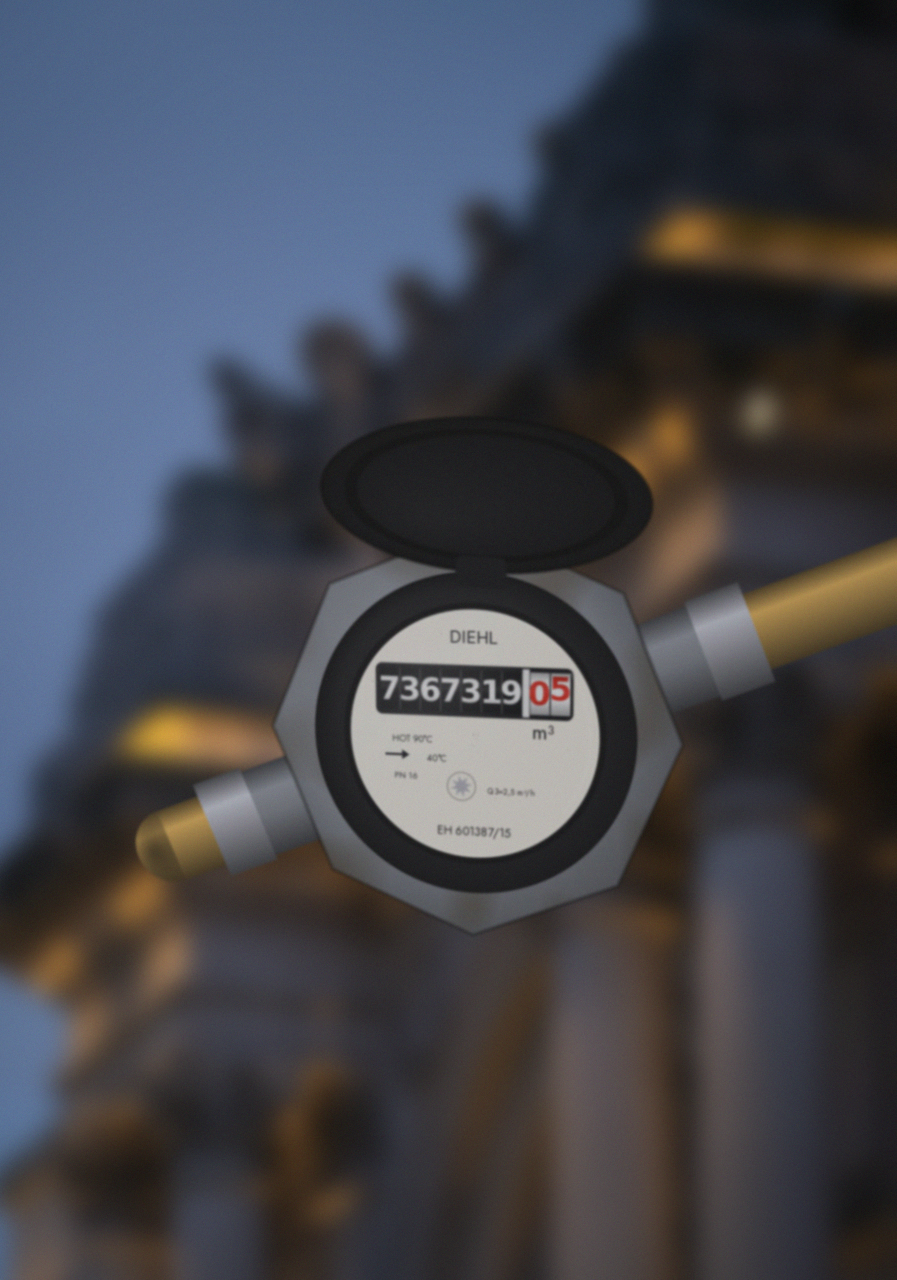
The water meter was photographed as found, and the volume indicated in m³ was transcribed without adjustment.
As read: 7367319.05 m³
